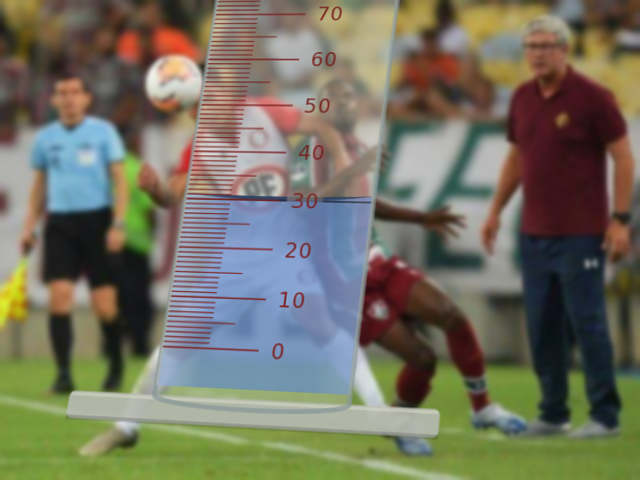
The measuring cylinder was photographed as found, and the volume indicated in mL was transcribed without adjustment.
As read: 30 mL
